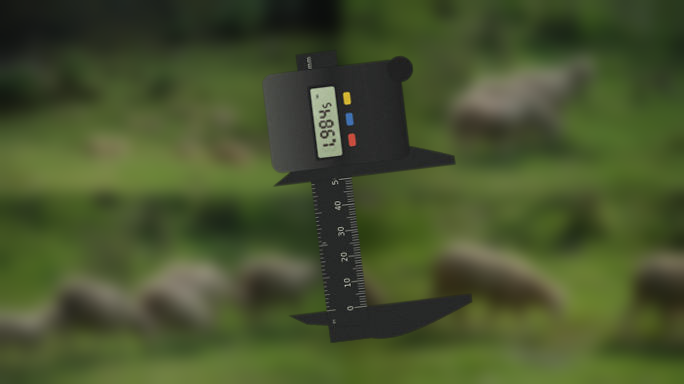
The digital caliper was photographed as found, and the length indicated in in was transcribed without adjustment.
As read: 1.9845 in
